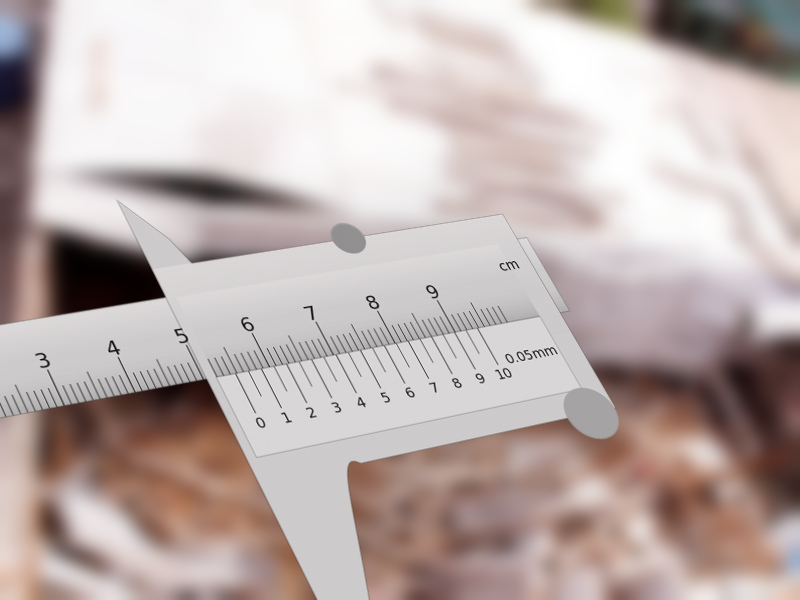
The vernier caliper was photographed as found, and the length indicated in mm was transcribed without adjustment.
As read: 54.8 mm
